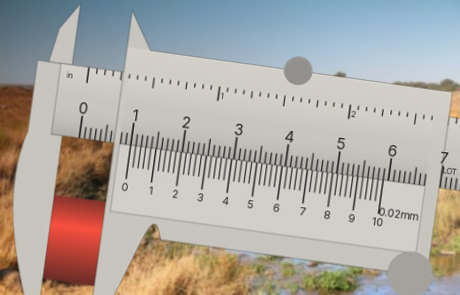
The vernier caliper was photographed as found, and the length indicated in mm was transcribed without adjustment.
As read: 10.0 mm
